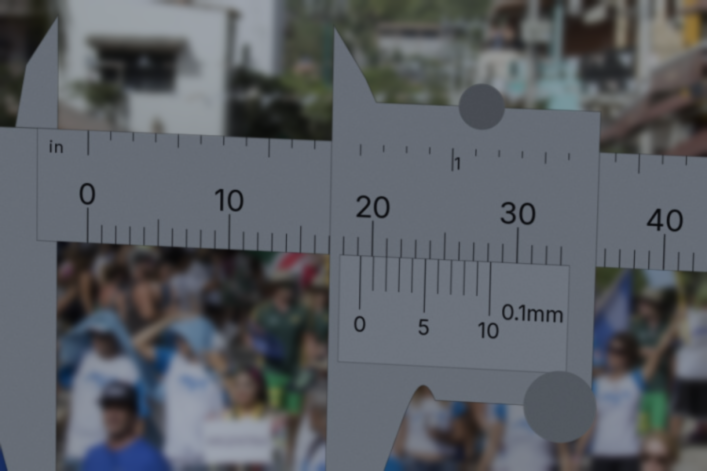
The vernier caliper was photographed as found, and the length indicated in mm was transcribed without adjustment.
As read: 19.2 mm
